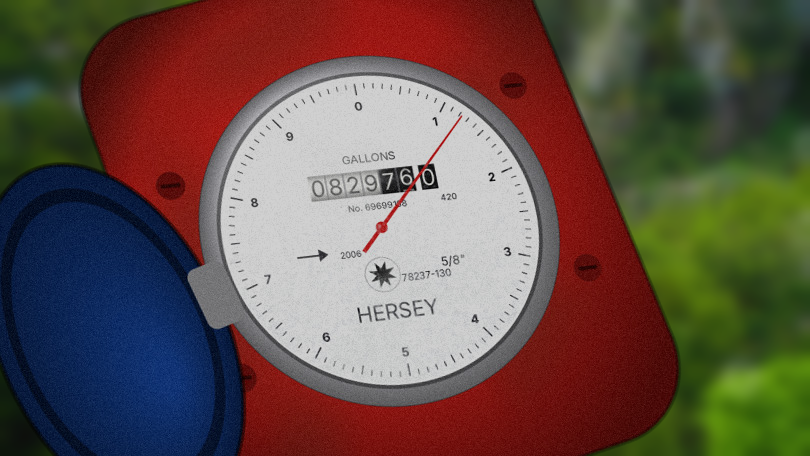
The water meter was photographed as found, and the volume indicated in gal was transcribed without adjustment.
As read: 829761.2 gal
